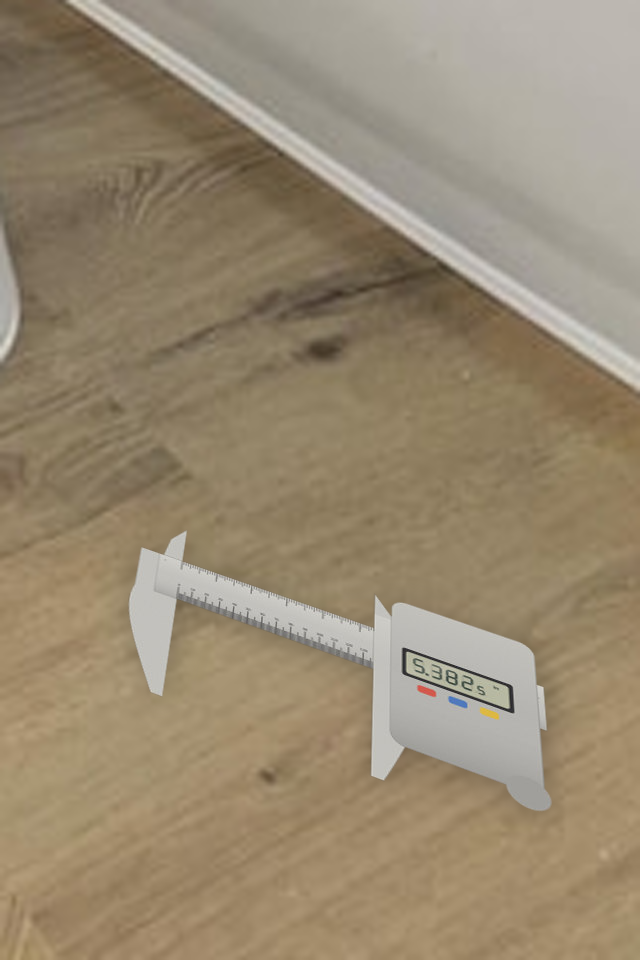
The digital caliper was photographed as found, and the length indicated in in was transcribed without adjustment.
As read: 5.3825 in
